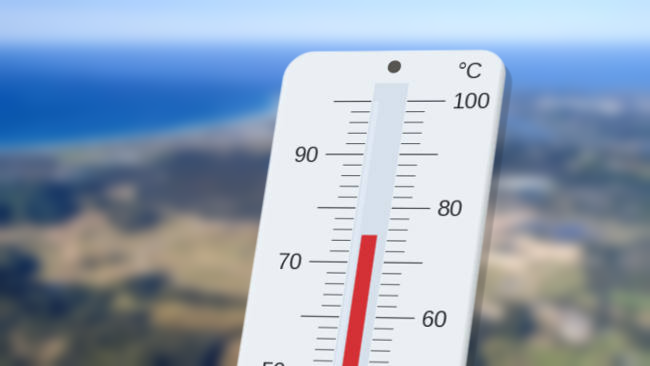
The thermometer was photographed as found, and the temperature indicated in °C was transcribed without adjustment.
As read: 75 °C
